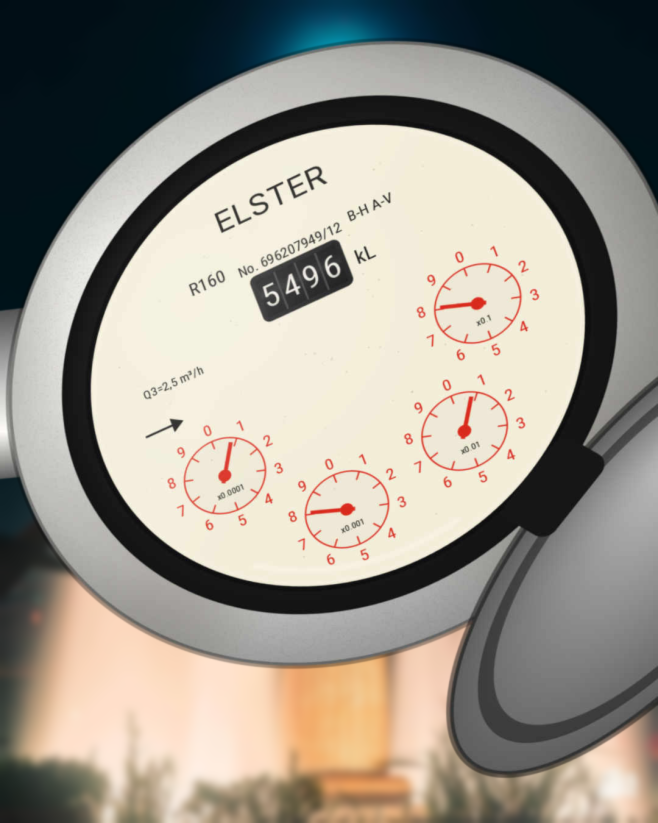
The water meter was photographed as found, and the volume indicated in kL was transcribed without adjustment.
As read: 5496.8080 kL
